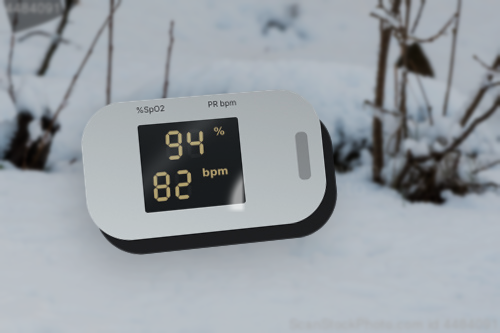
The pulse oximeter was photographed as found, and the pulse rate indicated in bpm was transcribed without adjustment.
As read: 82 bpm
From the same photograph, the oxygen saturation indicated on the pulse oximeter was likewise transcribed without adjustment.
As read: 94 %
